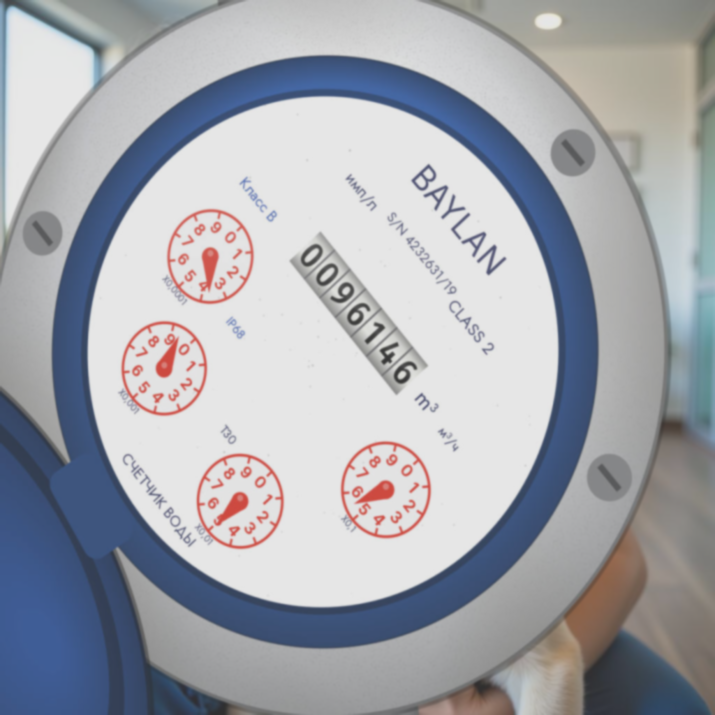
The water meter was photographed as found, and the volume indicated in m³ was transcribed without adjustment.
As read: 96146.5493 m³
